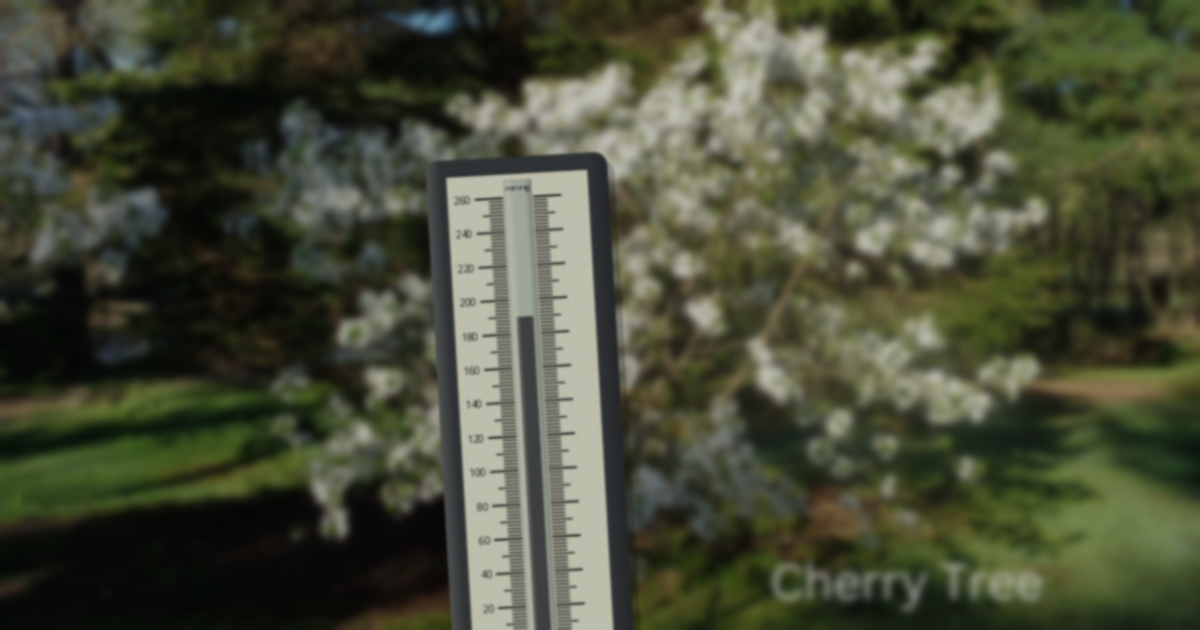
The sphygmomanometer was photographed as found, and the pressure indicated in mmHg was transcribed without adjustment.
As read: 190 mmHg
